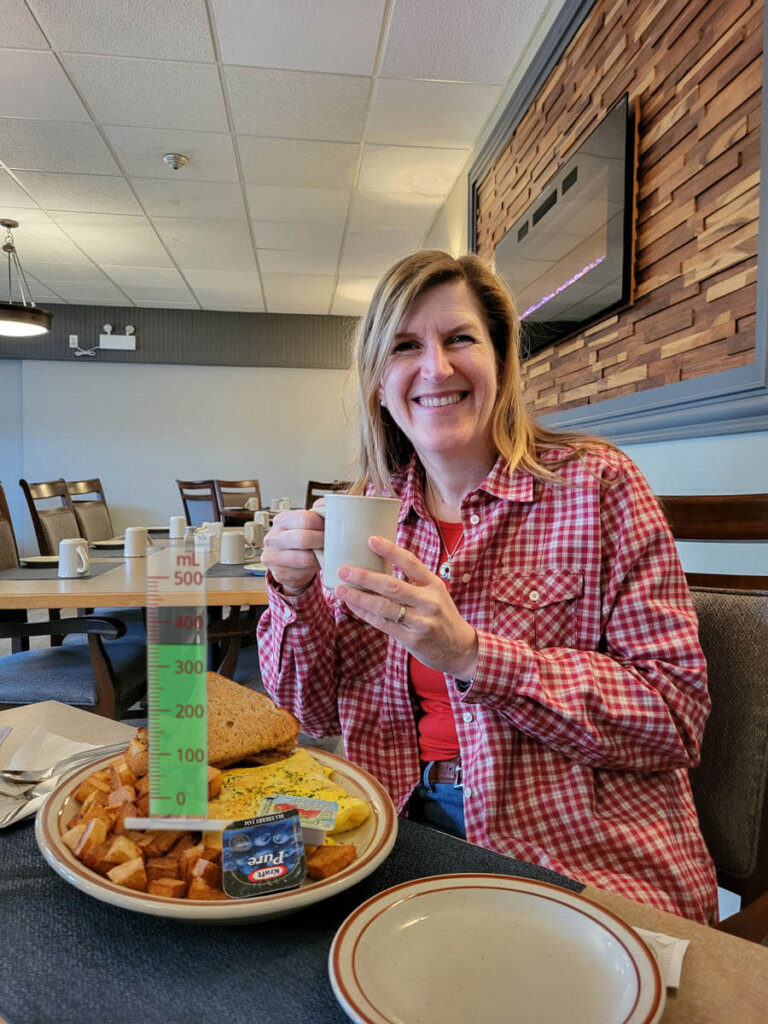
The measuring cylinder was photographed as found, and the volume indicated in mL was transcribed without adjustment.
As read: 350 mL
